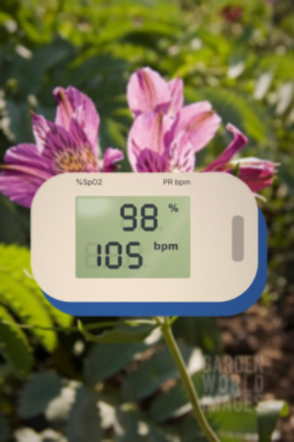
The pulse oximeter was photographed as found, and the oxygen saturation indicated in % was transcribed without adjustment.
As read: 98 %
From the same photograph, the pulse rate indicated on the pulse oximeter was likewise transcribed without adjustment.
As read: 105 bpm
